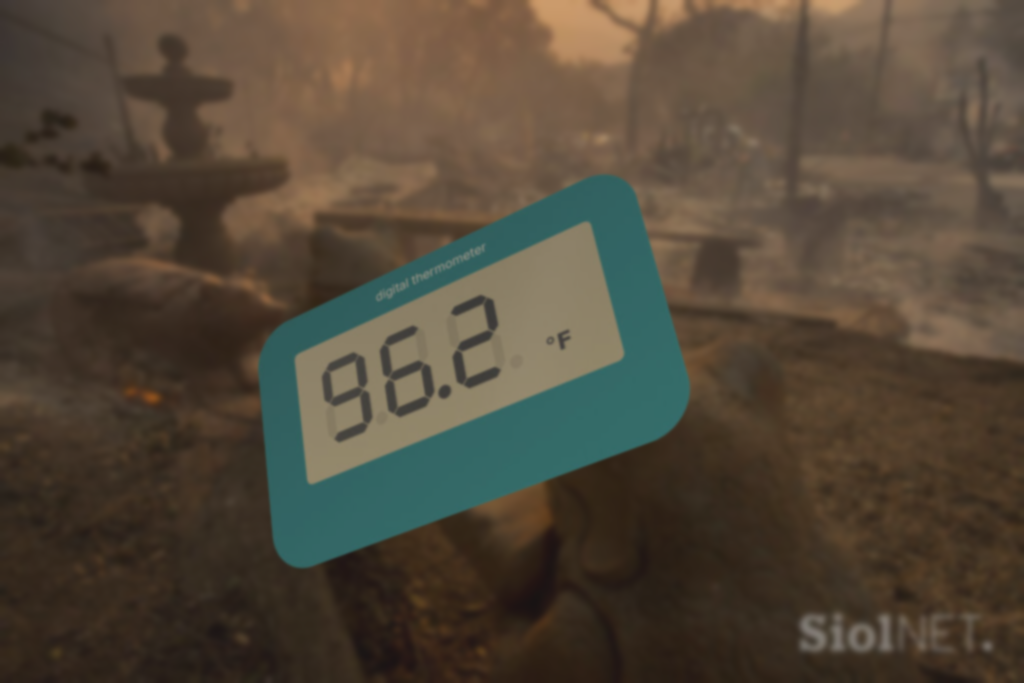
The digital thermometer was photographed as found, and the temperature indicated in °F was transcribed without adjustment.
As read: 96.2 °F
